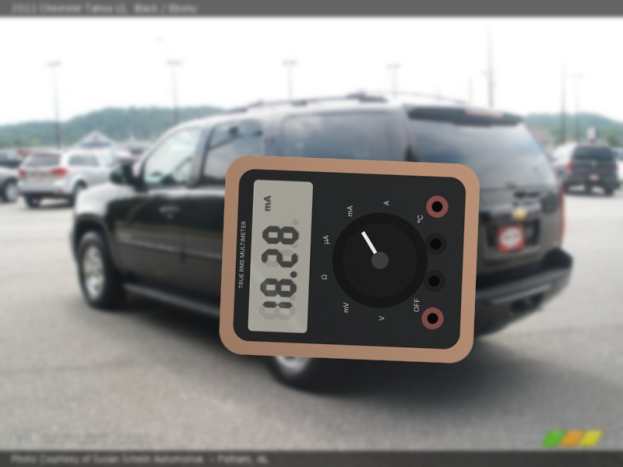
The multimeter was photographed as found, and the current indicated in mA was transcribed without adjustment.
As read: 18.28 mA
